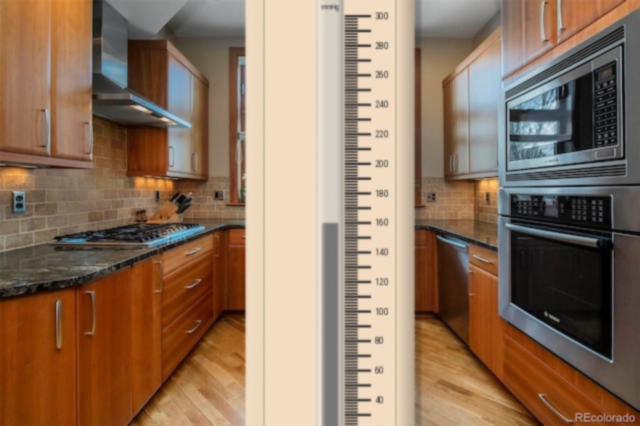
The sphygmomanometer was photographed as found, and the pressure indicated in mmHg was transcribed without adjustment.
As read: 160 mmHg
